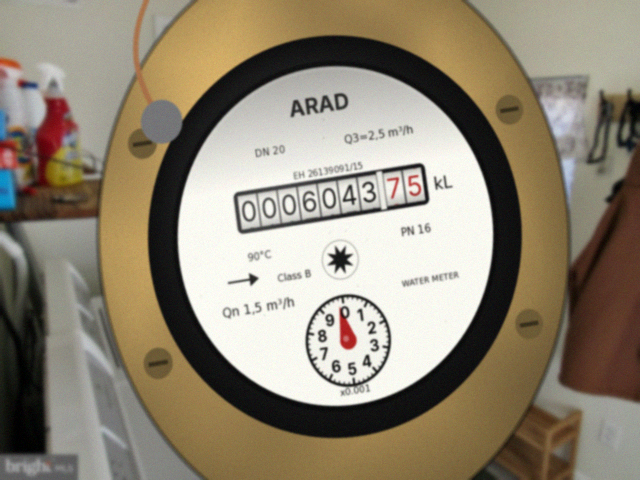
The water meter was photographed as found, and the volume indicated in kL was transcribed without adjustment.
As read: 6043.749 kL
